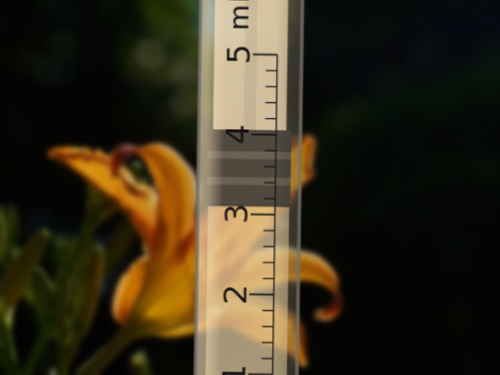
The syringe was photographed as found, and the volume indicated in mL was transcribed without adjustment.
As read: 3.1 mL
